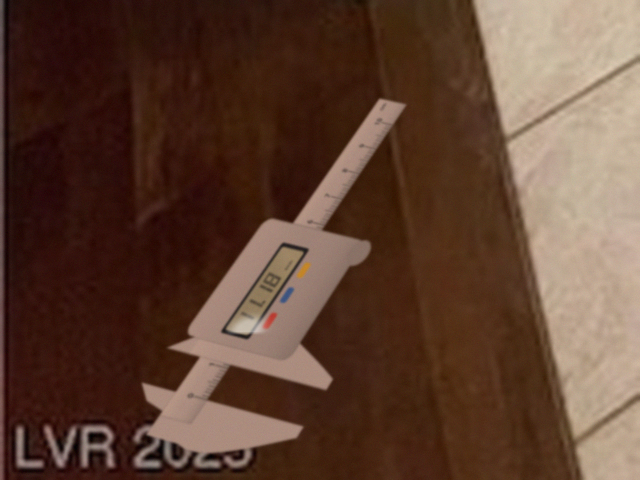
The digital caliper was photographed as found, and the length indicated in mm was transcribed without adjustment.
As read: 11.18 mm
